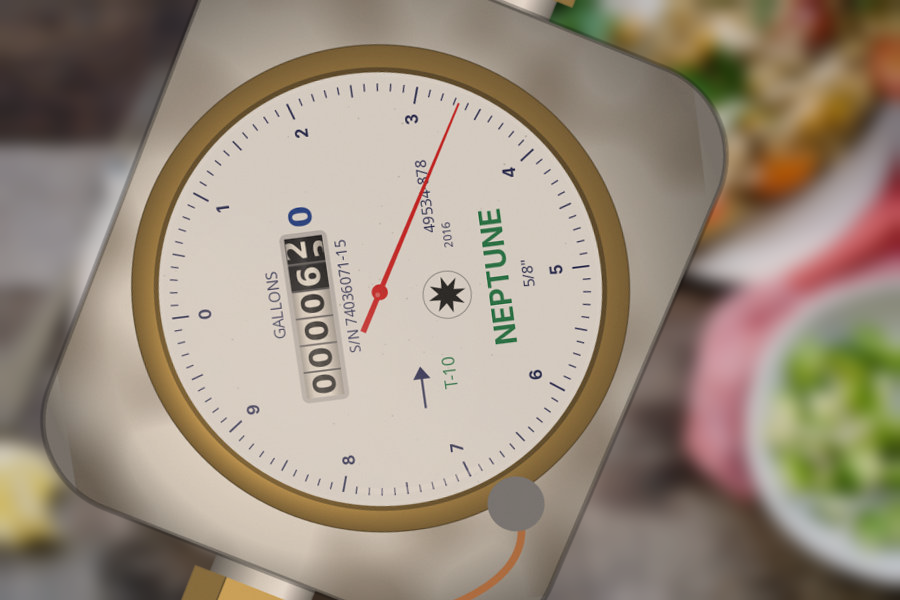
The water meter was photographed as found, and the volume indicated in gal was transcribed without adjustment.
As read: 623.3 gal
